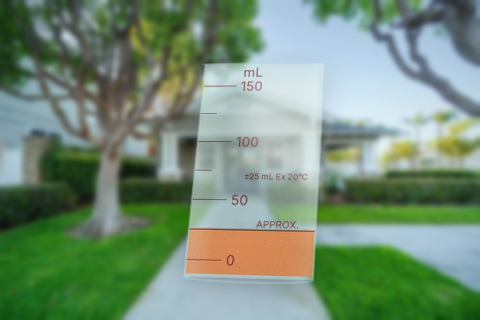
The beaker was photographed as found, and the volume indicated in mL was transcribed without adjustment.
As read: 25 mL
